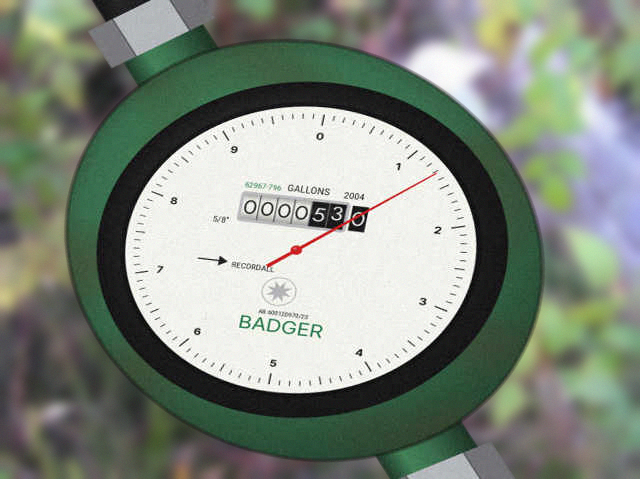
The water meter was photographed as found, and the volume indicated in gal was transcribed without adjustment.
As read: 531.3 gal
